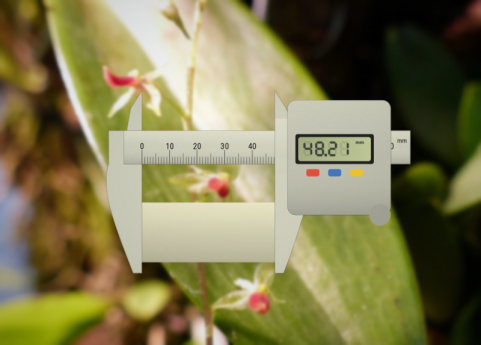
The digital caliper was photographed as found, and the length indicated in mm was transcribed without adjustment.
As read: 48.21 mm
